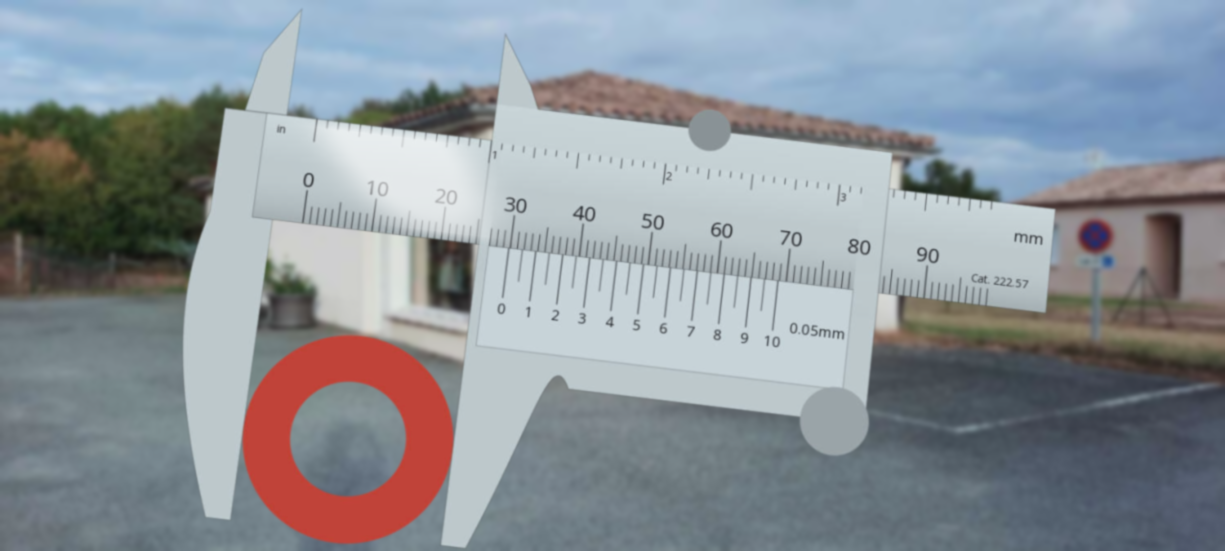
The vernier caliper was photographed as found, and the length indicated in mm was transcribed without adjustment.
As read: 29.8 mm
